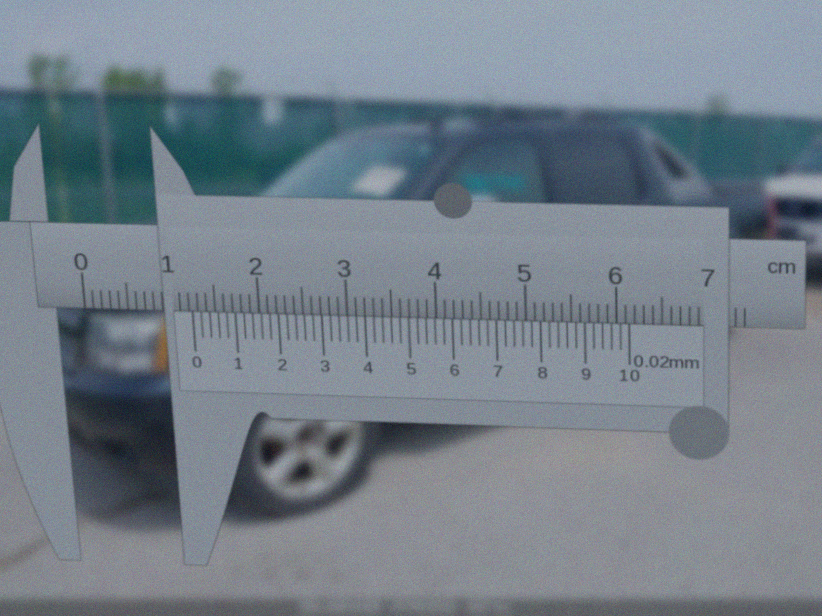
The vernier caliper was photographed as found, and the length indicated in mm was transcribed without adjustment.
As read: 12.4 mm
